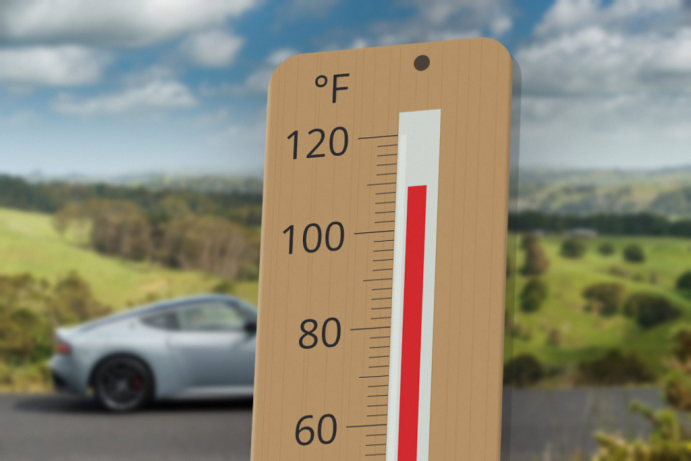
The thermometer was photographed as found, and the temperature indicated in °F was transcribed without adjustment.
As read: 109 °F
